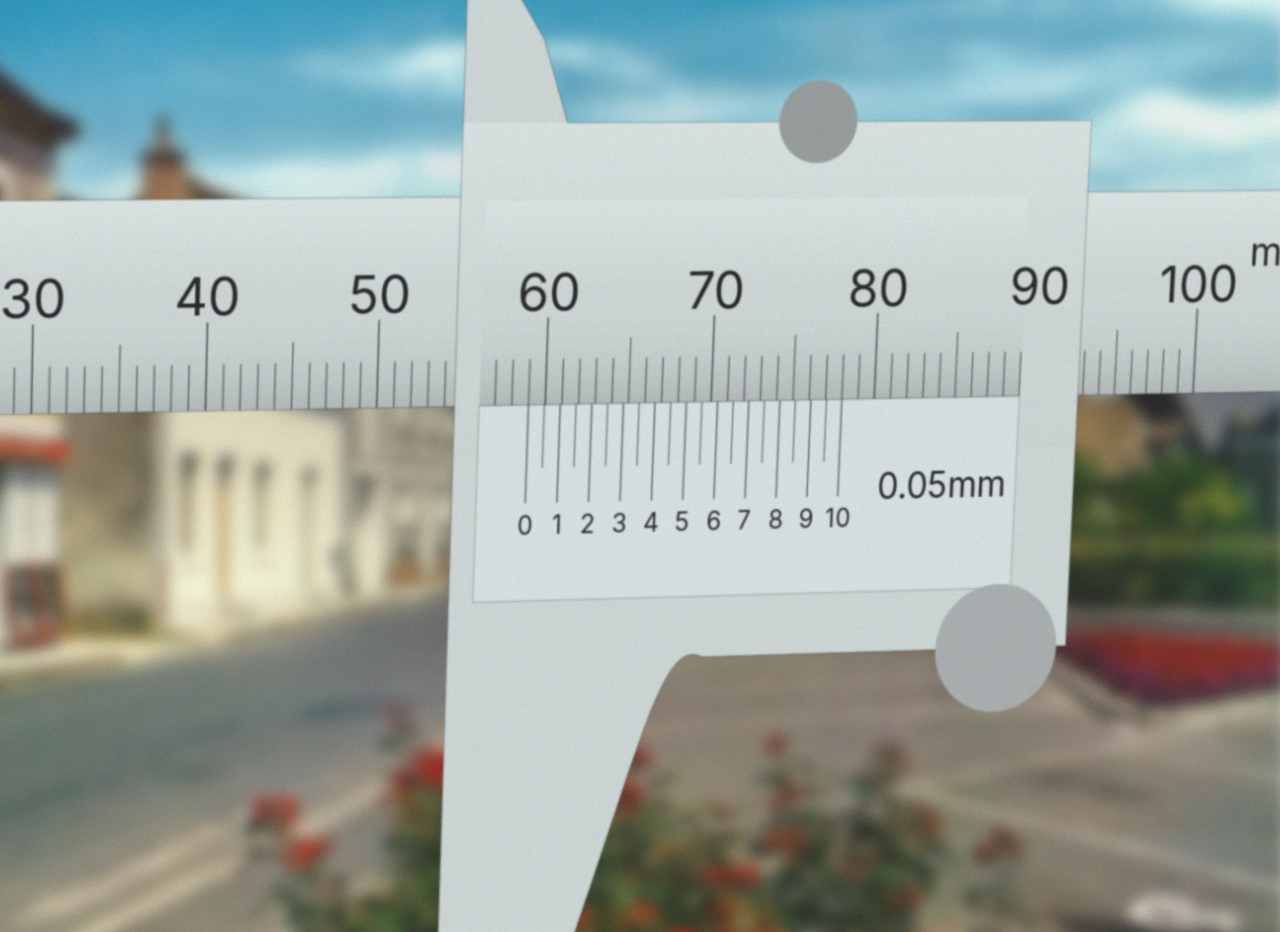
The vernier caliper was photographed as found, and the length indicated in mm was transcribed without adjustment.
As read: 59.0 mm
